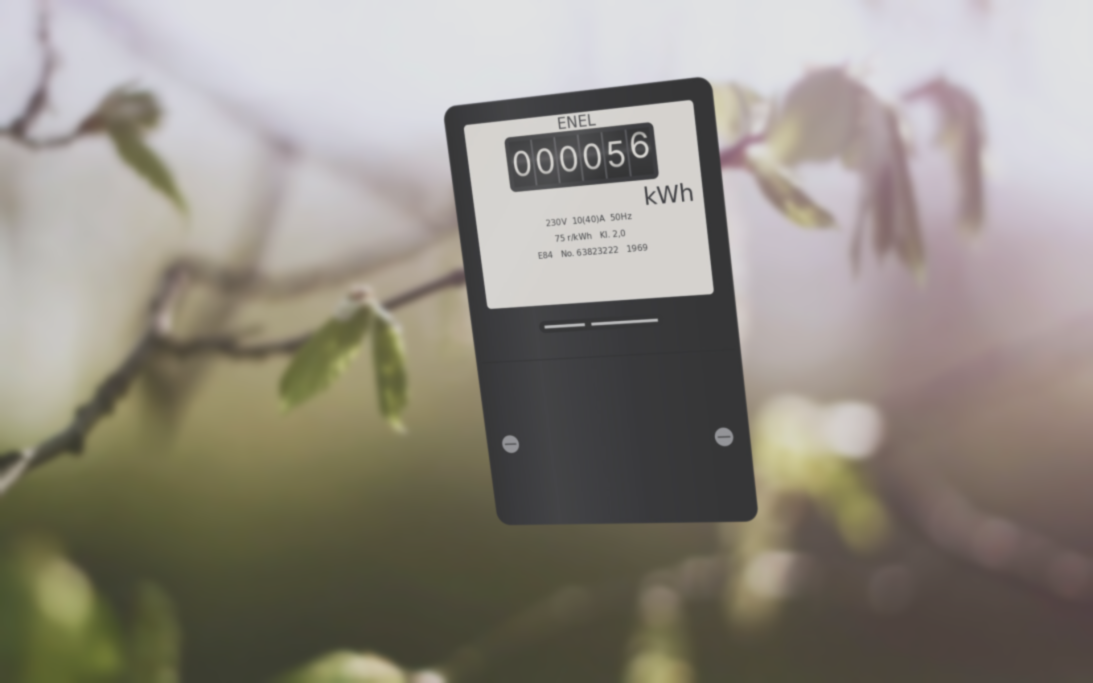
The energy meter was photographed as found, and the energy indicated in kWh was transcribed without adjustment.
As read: 56 kWh
